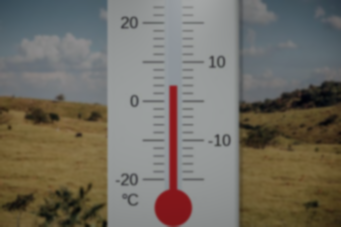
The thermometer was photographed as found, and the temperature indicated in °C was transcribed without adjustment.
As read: 4 °C
